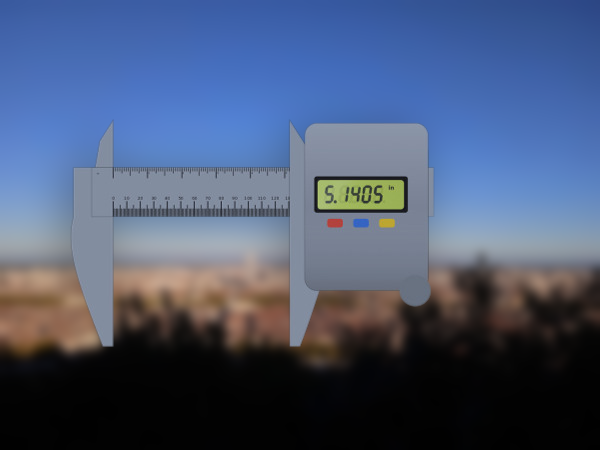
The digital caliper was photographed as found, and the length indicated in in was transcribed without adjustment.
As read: 5.1405 in
